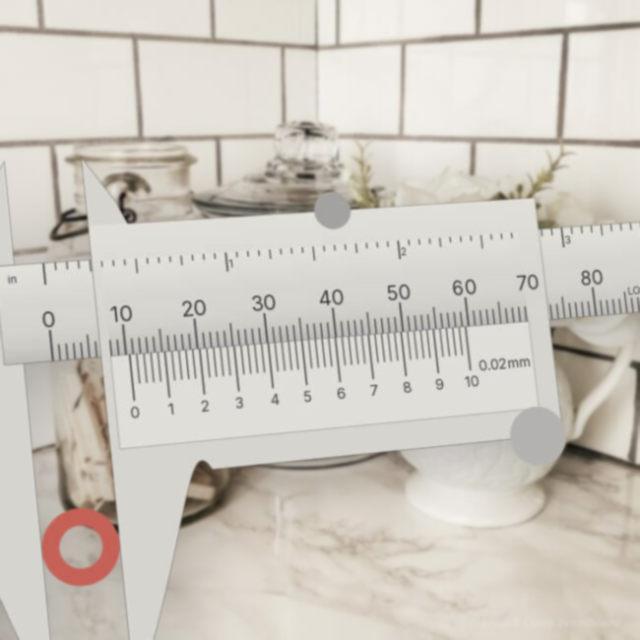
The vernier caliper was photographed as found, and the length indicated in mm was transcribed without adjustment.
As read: 10.5 mm
